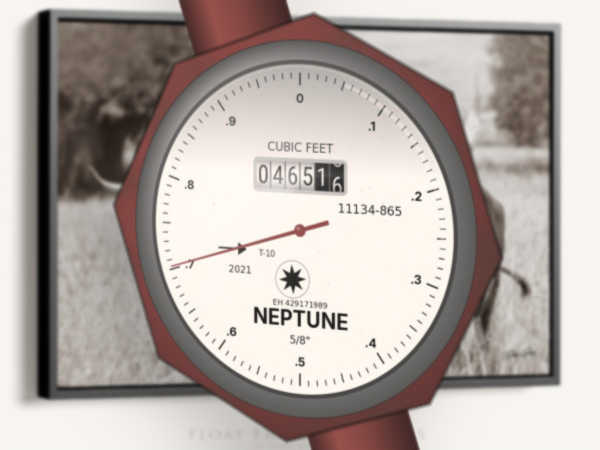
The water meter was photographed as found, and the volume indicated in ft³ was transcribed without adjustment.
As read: 46515.70 ft³
